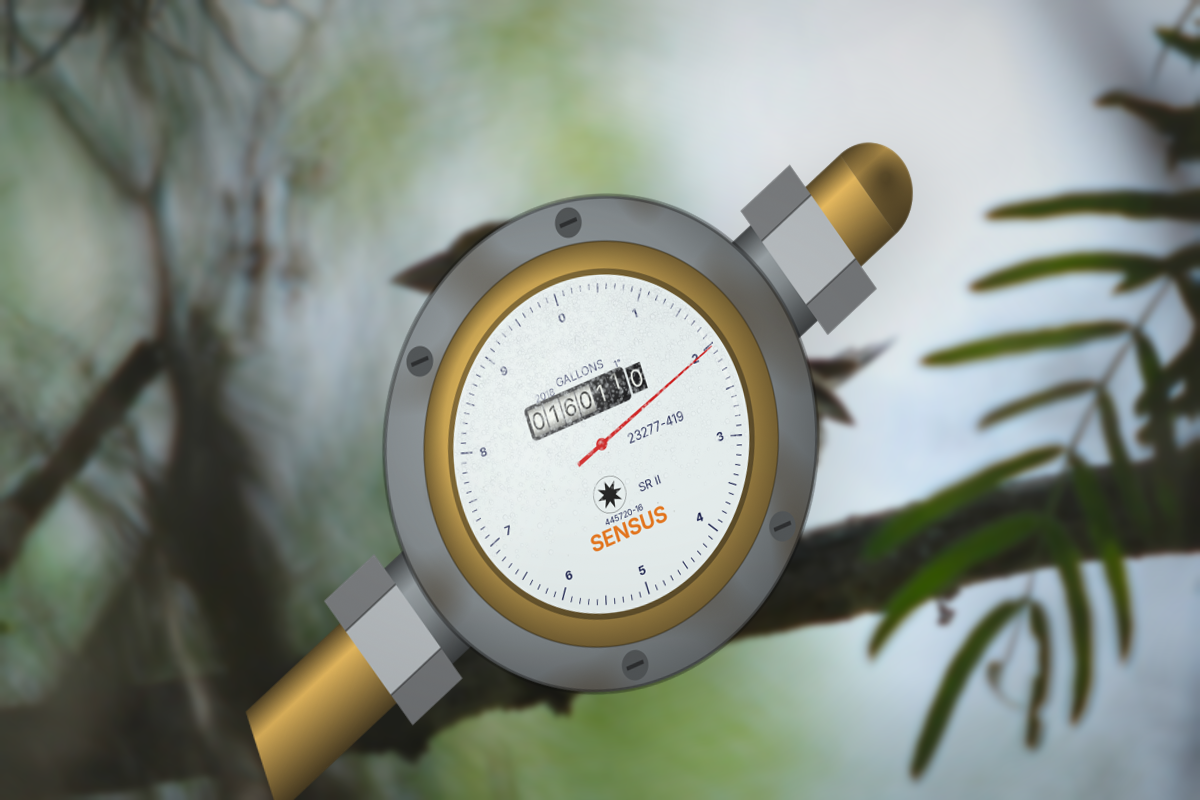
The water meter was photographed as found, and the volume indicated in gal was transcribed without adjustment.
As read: 160112.0 gal
